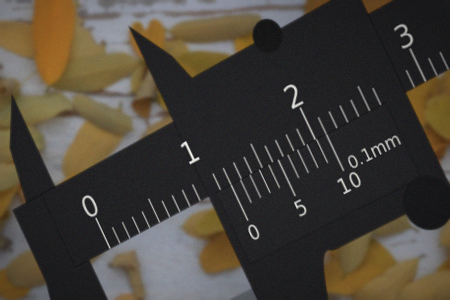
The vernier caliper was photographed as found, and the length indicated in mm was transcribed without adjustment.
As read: 12.0 mm
